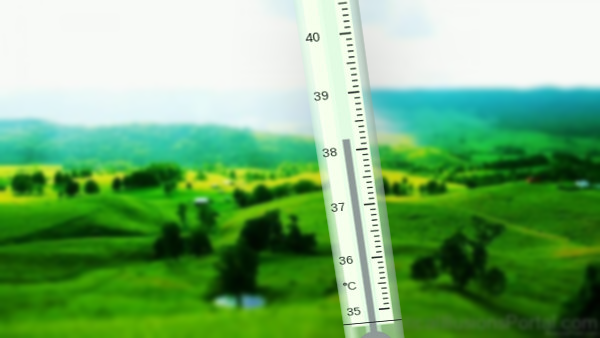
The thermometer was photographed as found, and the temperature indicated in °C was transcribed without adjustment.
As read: 38.2 °C
